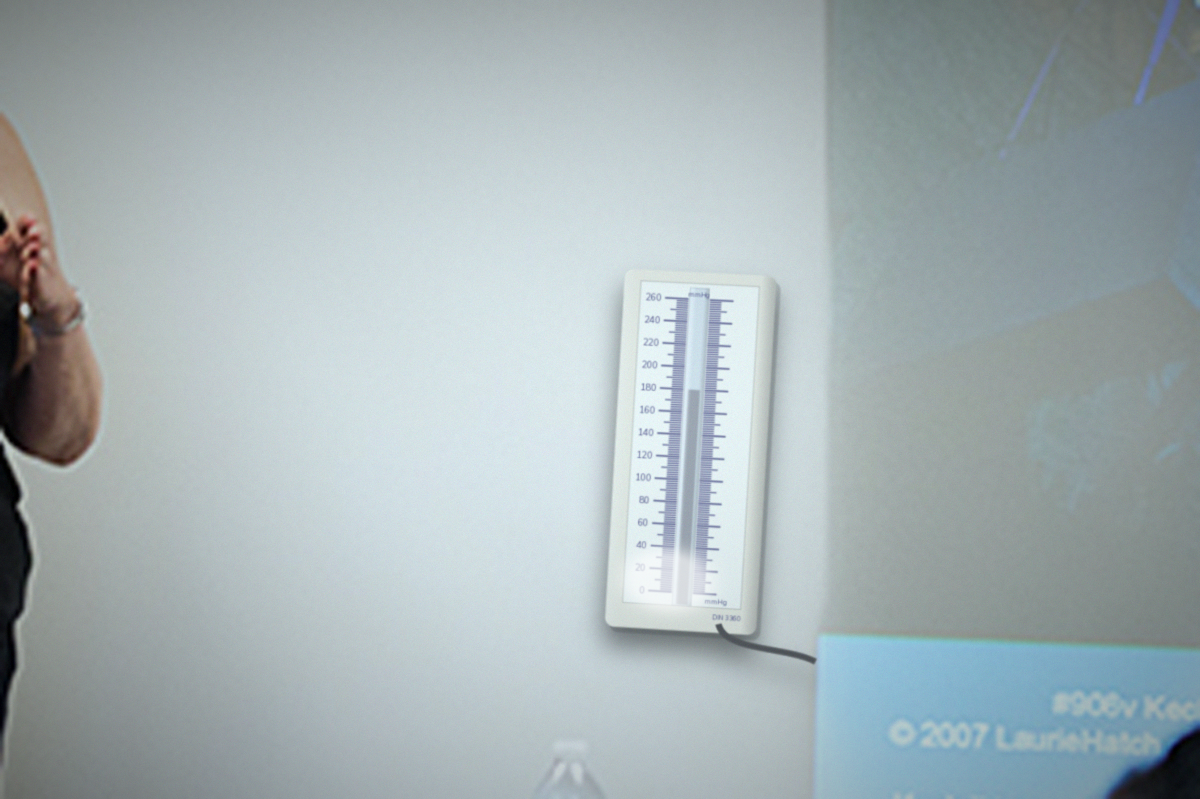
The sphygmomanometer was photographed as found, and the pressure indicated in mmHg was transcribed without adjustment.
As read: 180 mmHg
